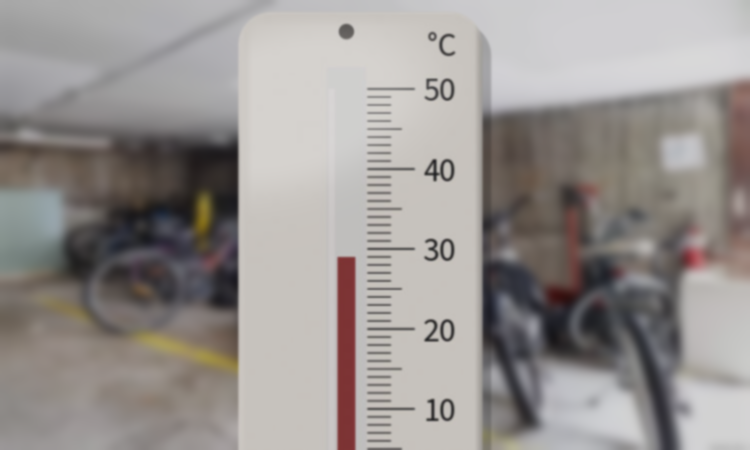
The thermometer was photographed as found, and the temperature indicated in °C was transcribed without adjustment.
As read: 29 °C
